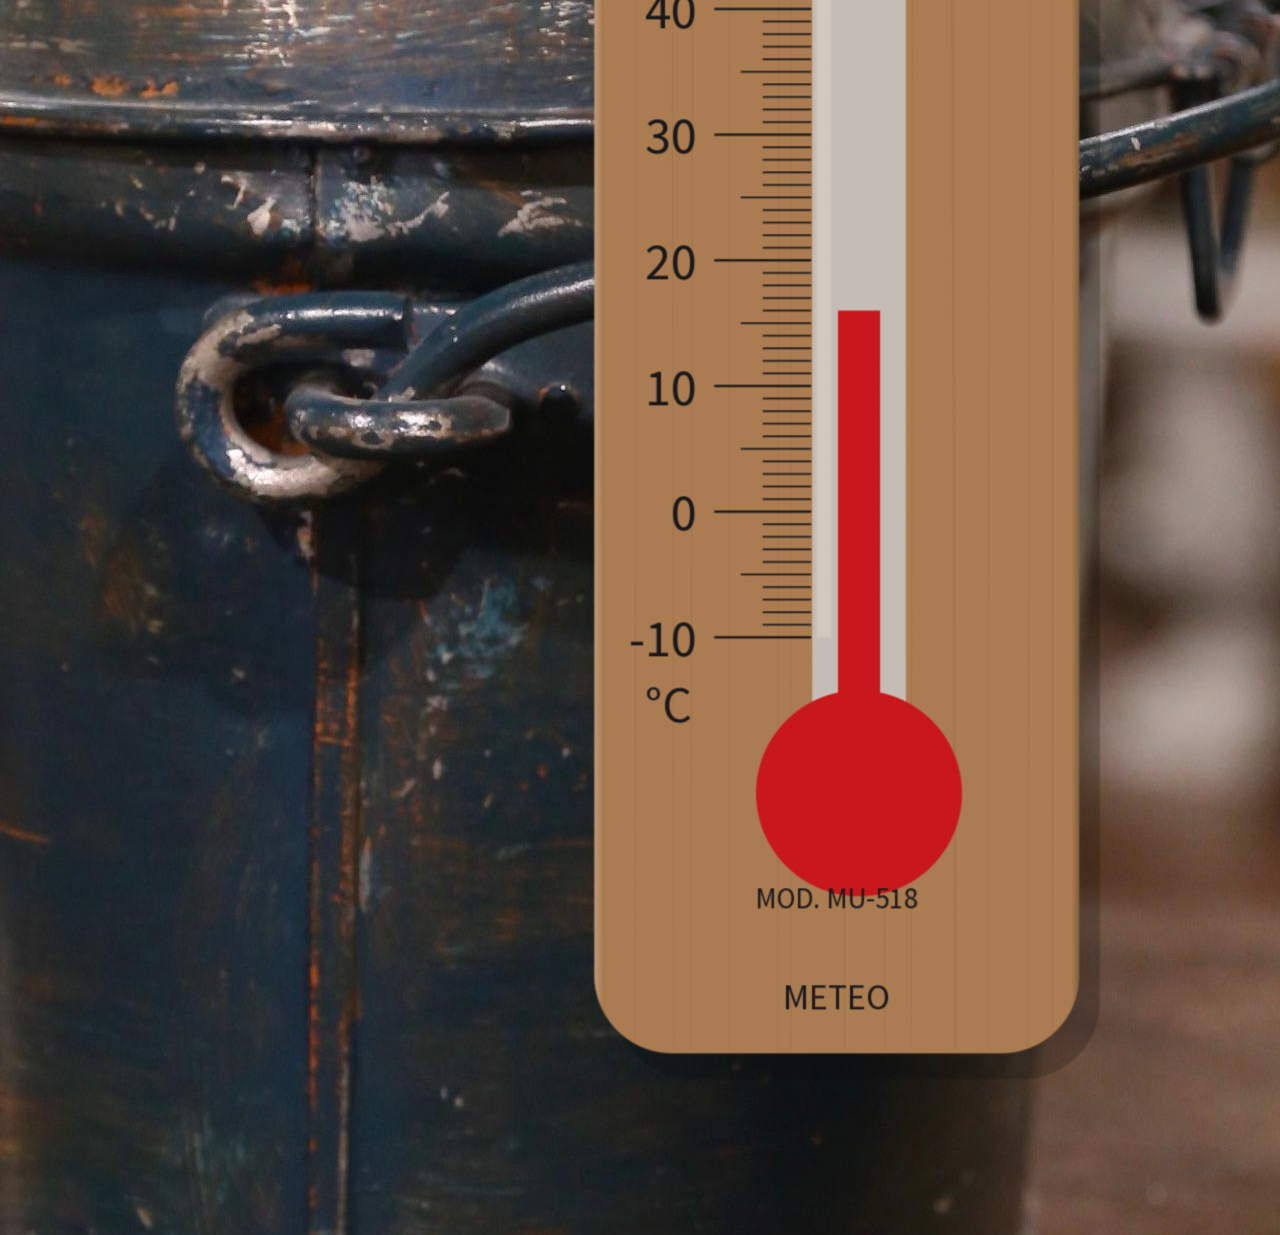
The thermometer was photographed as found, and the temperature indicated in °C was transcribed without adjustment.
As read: 16 °C
